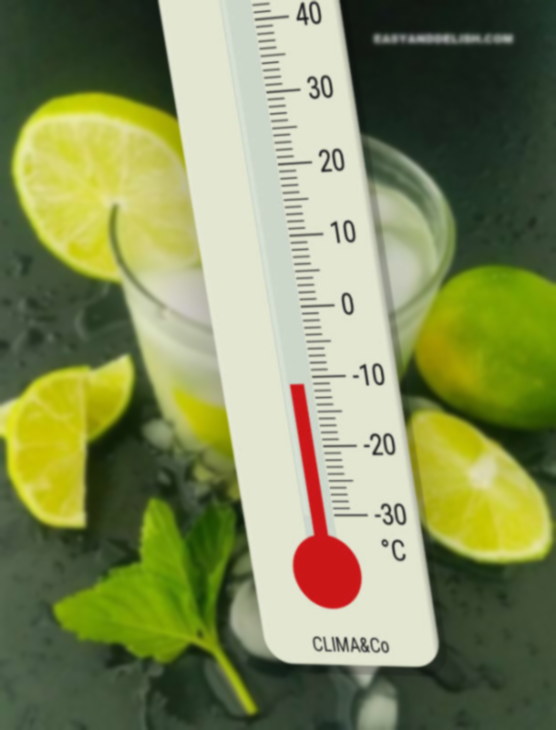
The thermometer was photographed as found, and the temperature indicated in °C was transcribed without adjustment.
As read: -11 °C
